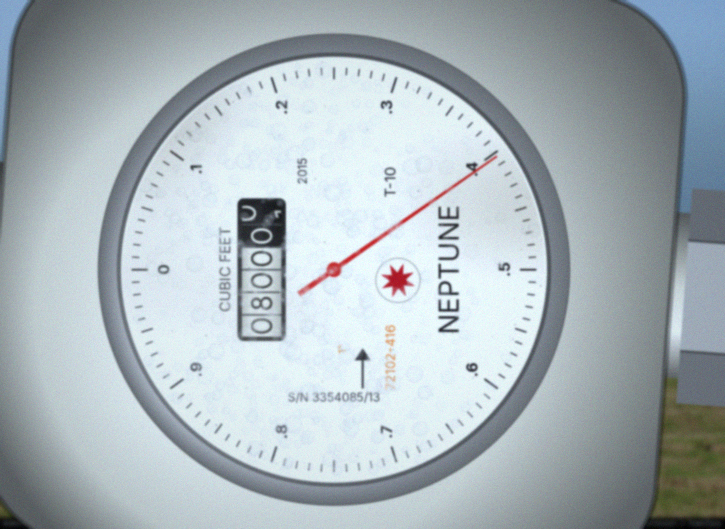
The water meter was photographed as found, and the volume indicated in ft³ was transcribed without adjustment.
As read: 80000.40 ft³
